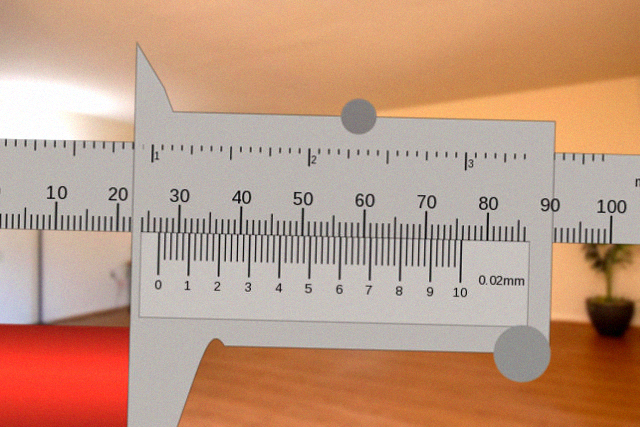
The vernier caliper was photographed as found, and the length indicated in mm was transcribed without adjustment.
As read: 26.8 mm
